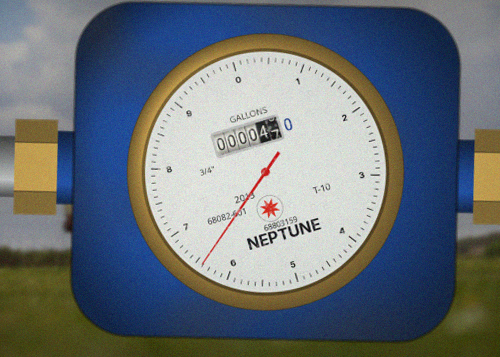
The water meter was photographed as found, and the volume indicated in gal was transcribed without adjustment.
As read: 466.4 gal
